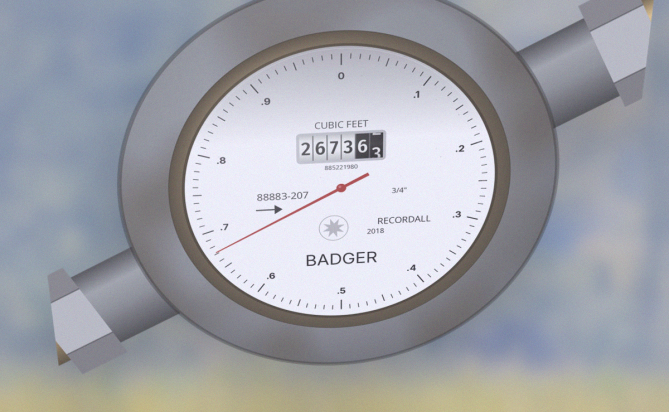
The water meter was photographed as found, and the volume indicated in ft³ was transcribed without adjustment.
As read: 267362.67 ft³
